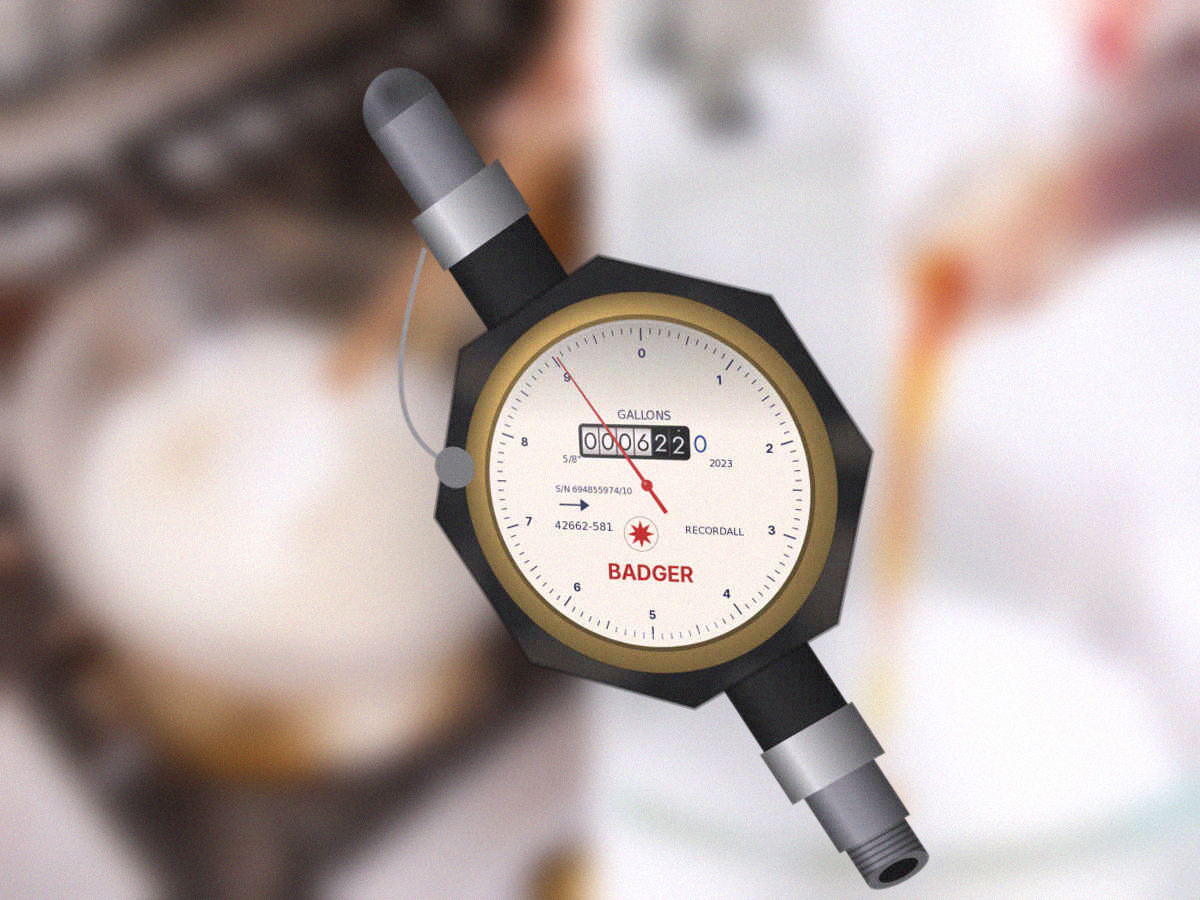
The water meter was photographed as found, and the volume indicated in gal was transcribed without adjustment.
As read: 6219.0 gal
